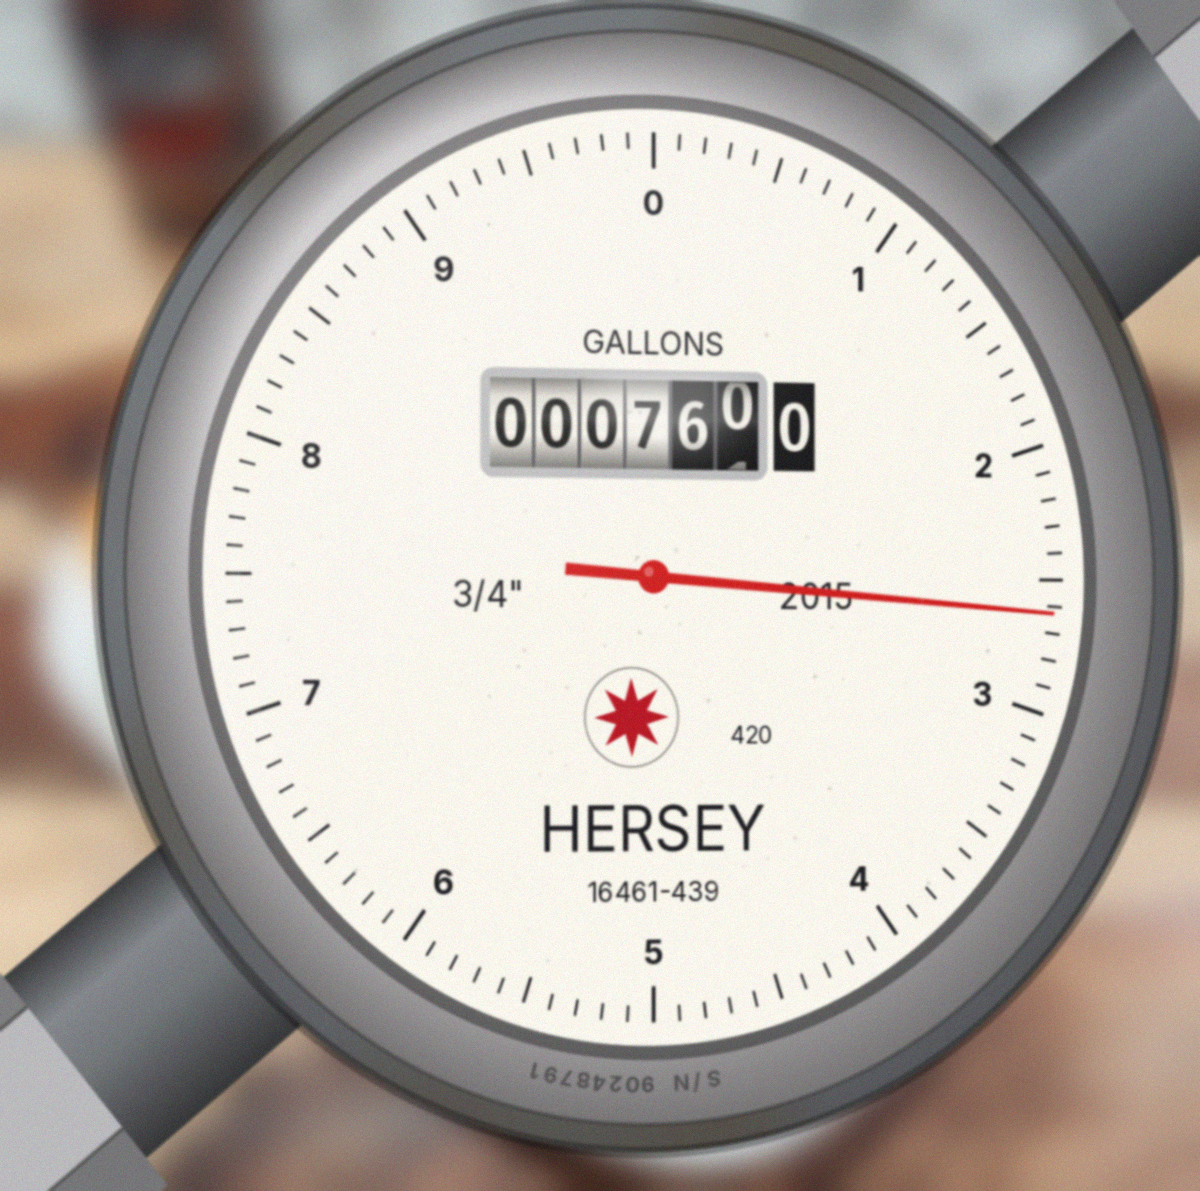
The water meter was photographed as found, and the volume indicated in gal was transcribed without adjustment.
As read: 7602.6 gal
